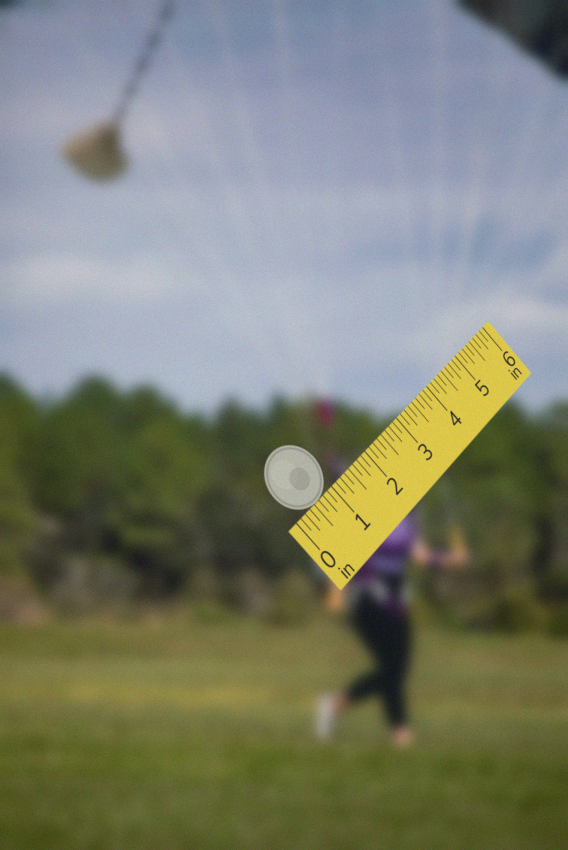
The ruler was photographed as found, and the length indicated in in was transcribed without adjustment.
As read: 1.125 in
